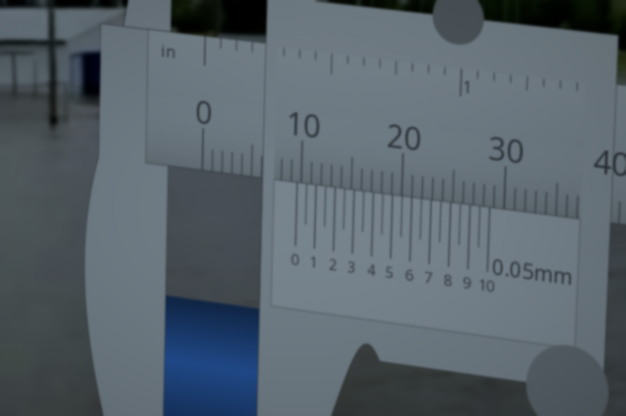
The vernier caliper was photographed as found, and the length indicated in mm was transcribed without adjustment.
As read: 9.6 mm
